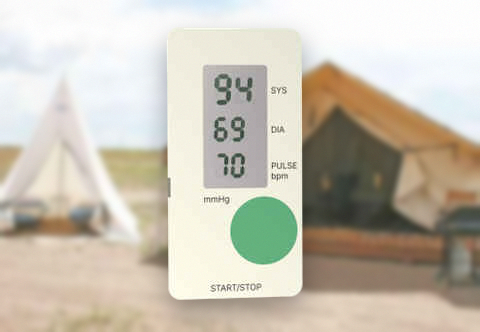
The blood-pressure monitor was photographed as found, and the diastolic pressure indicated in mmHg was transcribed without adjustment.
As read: 69 mmHg
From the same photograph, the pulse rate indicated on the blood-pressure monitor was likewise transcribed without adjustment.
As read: 70 bpm
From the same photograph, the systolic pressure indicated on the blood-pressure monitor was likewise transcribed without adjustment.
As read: 94 mmHg
